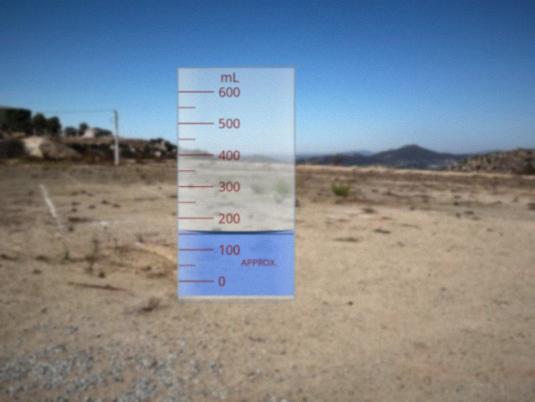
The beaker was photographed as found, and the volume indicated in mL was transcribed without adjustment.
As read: 150 mL
